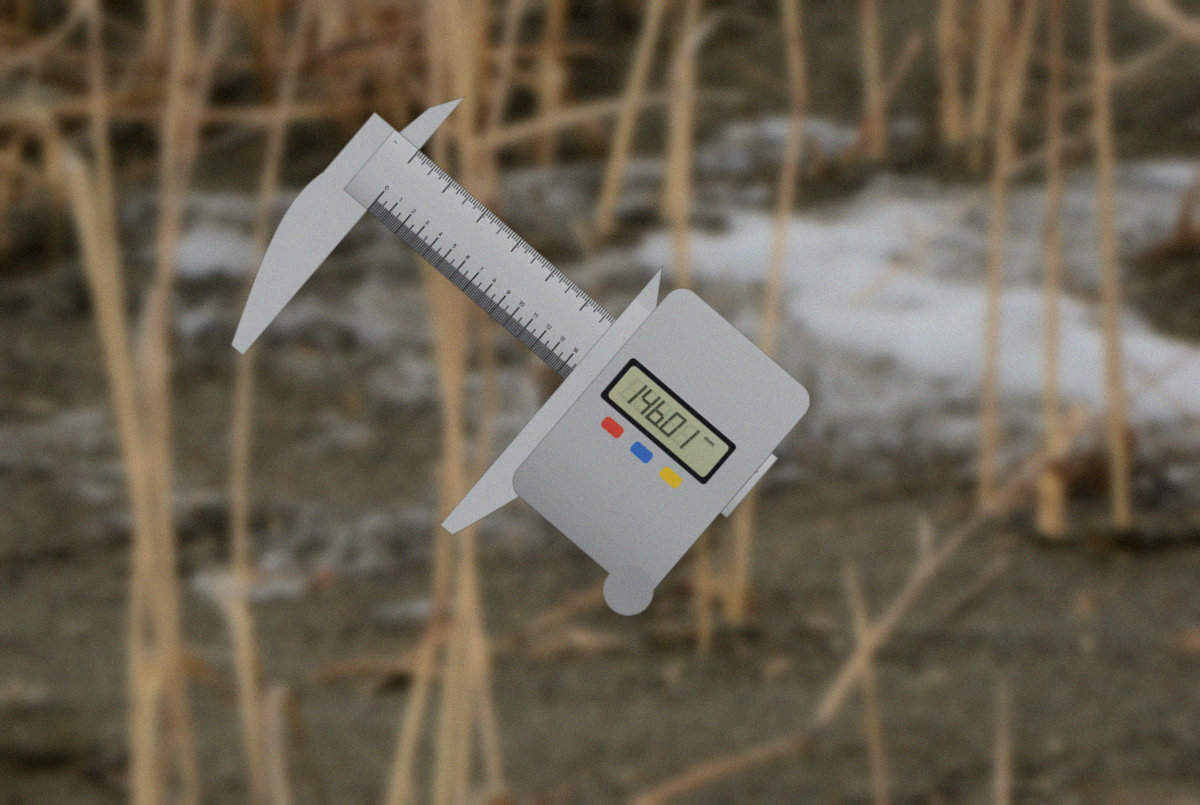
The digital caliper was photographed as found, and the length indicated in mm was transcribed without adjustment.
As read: 146.01 mm
